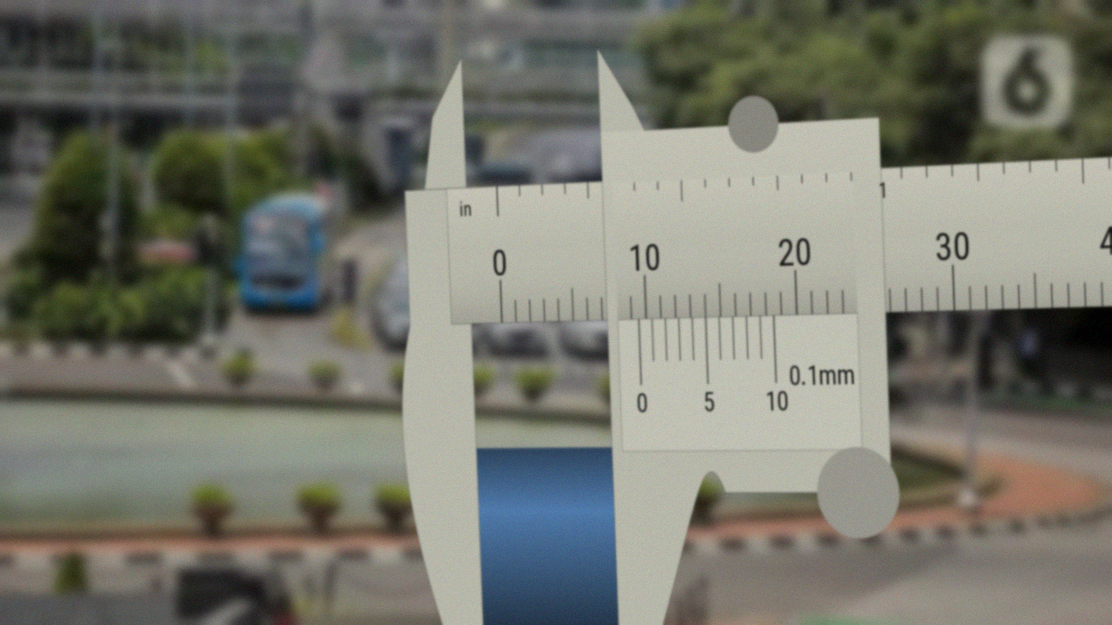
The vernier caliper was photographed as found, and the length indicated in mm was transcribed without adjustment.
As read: 9.5 mm
